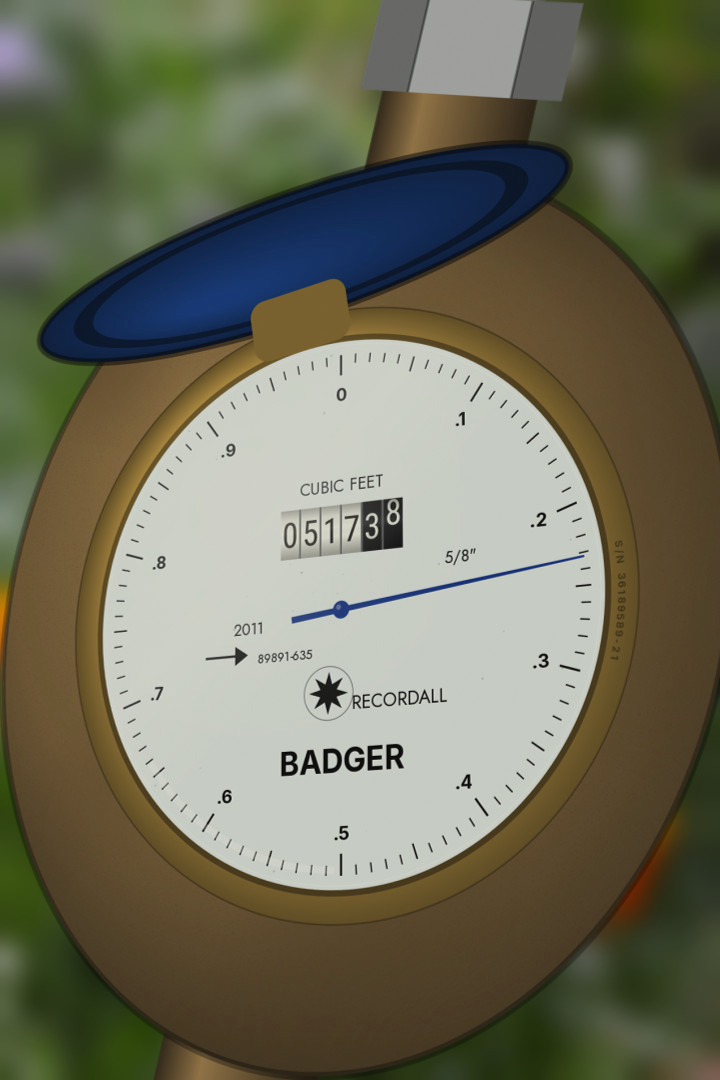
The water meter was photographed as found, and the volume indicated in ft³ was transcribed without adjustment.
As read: 51738.23 ft³
